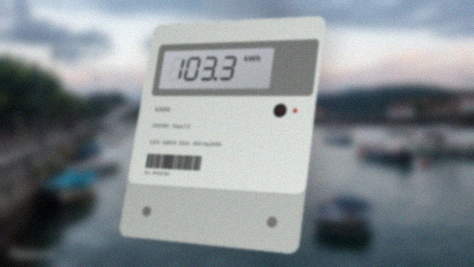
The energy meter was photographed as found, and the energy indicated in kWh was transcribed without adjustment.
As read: 103.3 kWh
